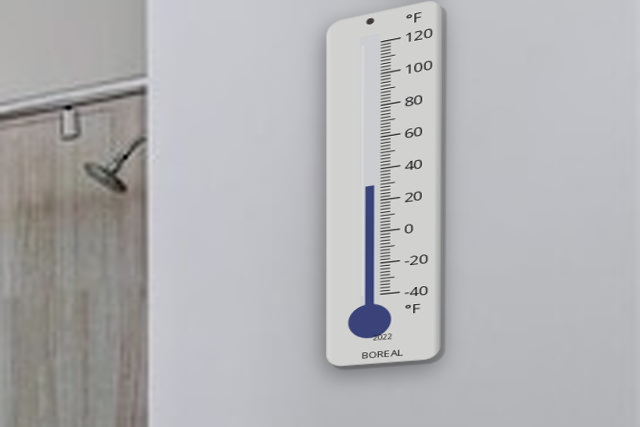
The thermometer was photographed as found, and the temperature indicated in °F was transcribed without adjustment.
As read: 30 °F
